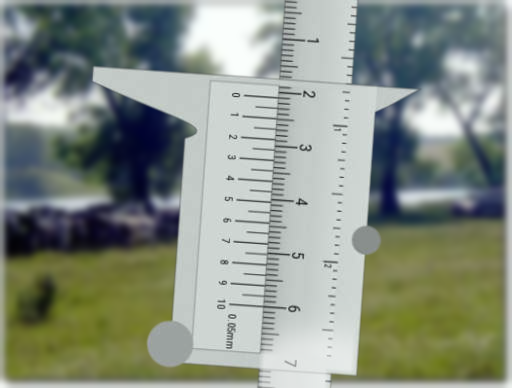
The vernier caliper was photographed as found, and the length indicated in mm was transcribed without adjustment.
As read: 21.0 mm
